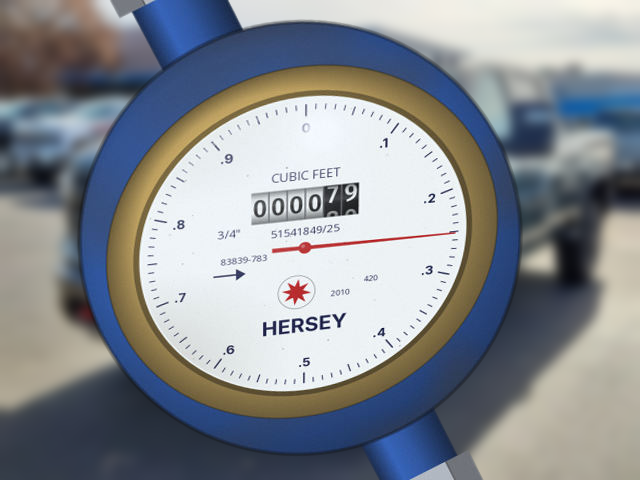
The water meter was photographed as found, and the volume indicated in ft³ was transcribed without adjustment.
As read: 79.25 ft³
